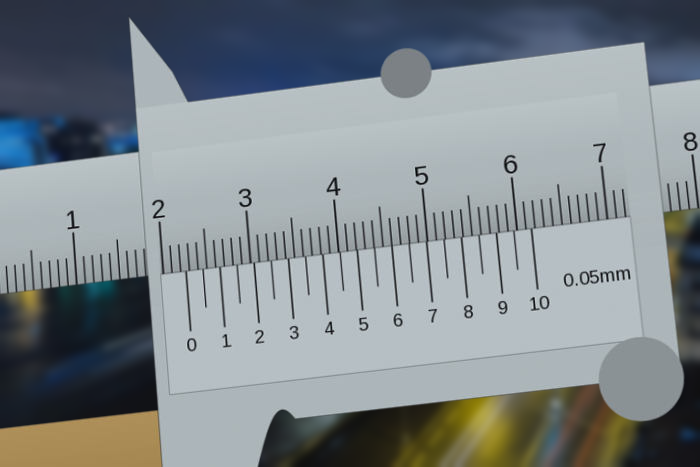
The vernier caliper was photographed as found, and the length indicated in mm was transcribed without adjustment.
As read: 22.6 mm
